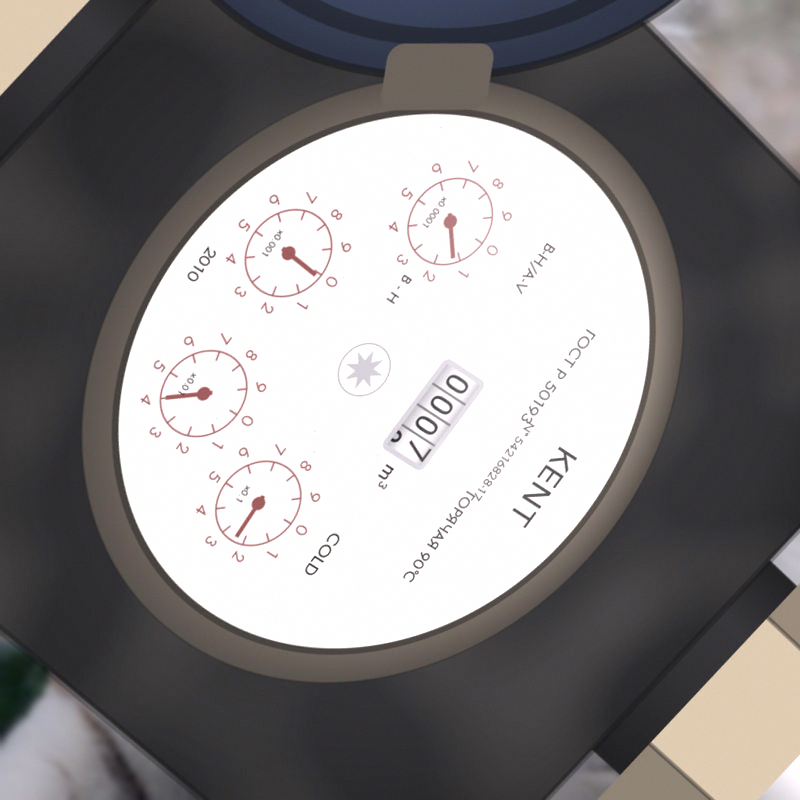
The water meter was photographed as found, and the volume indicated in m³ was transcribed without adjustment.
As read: 7.2401 m³
